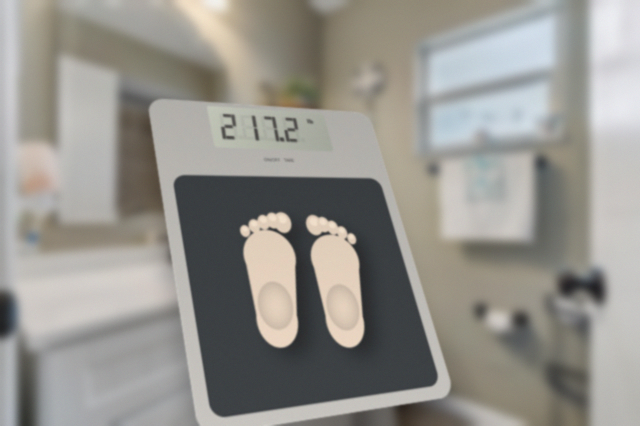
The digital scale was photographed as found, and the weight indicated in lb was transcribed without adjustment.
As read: 217.2 lb
